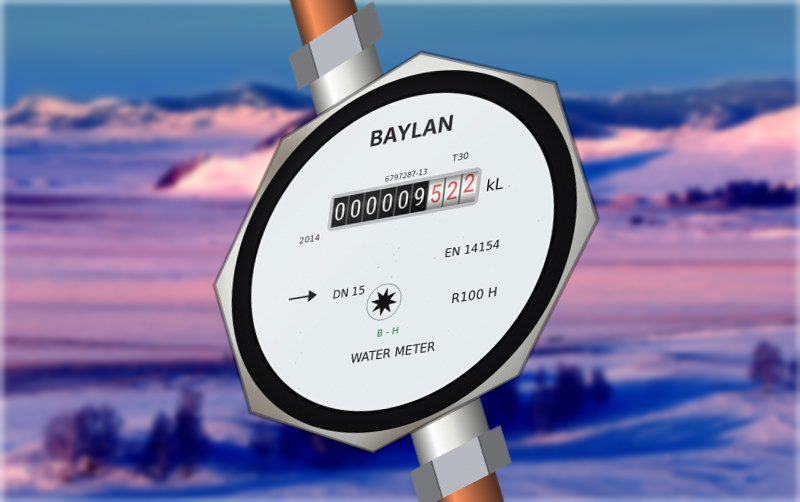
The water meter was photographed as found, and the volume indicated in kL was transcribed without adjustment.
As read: 9.522 kL
